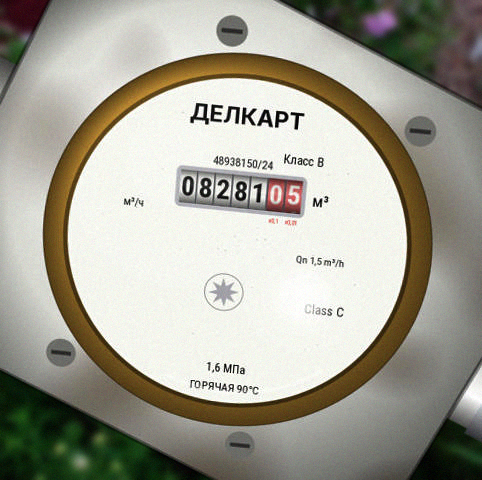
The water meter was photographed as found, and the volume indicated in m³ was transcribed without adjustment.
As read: 8281.05 m³
